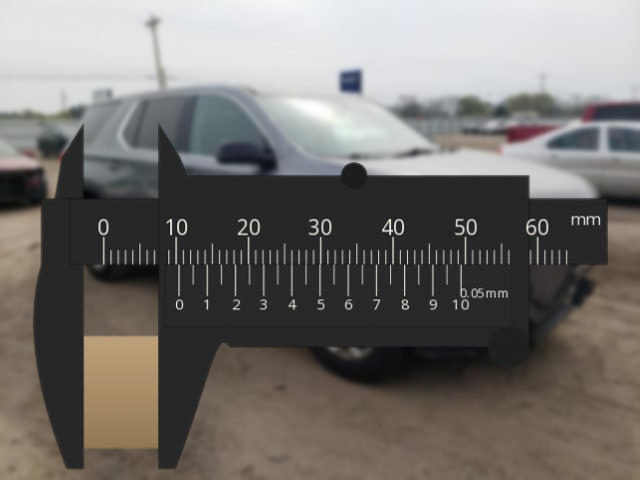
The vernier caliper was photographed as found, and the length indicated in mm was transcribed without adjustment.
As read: 10.4 mm
